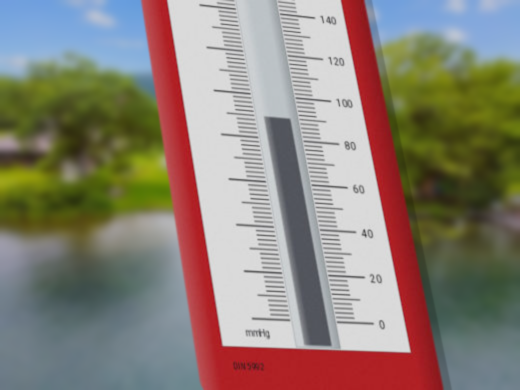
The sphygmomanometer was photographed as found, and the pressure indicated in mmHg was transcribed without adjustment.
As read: 90 mmHg
